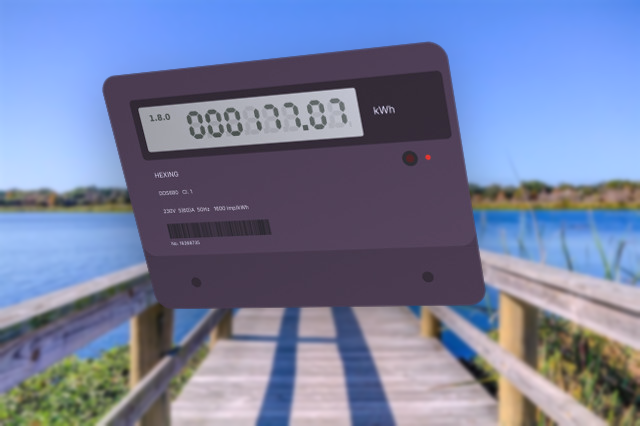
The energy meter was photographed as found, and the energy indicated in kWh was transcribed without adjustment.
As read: 177.07 kWh
